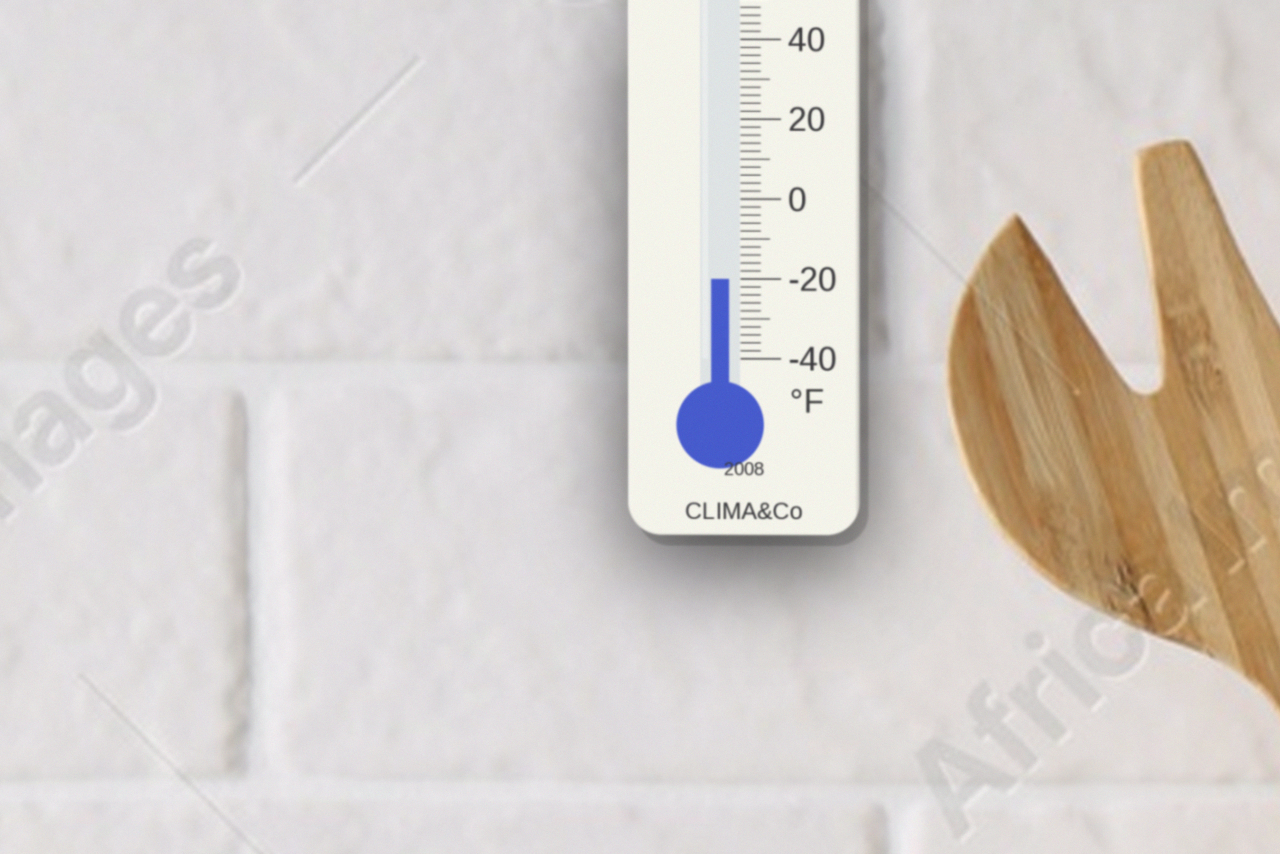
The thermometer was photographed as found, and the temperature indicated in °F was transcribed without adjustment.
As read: -20 °F
